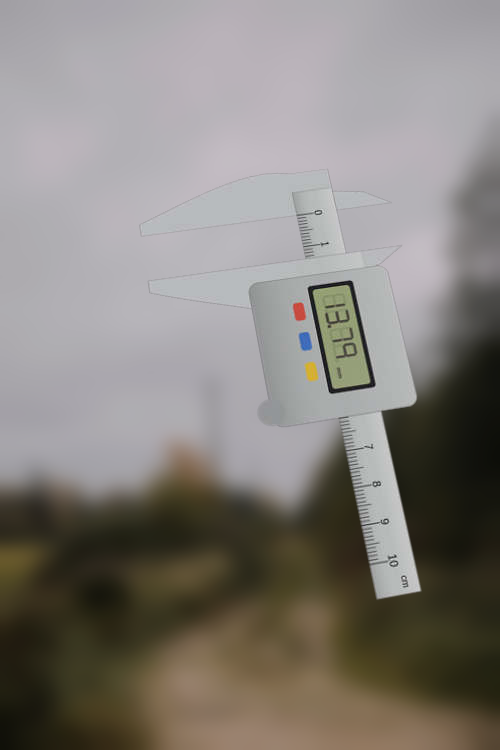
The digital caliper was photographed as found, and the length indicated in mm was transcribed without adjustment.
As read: 13.79 mm
